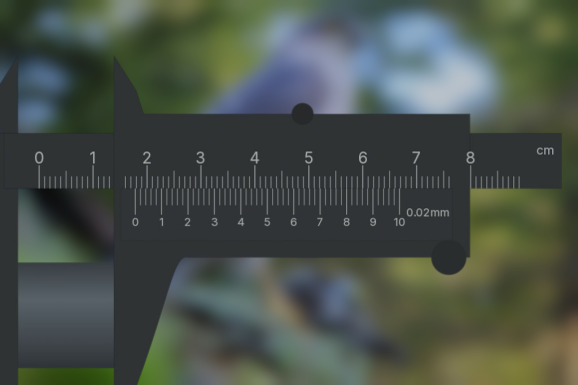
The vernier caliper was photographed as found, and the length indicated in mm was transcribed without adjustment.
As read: 17.8 mm
